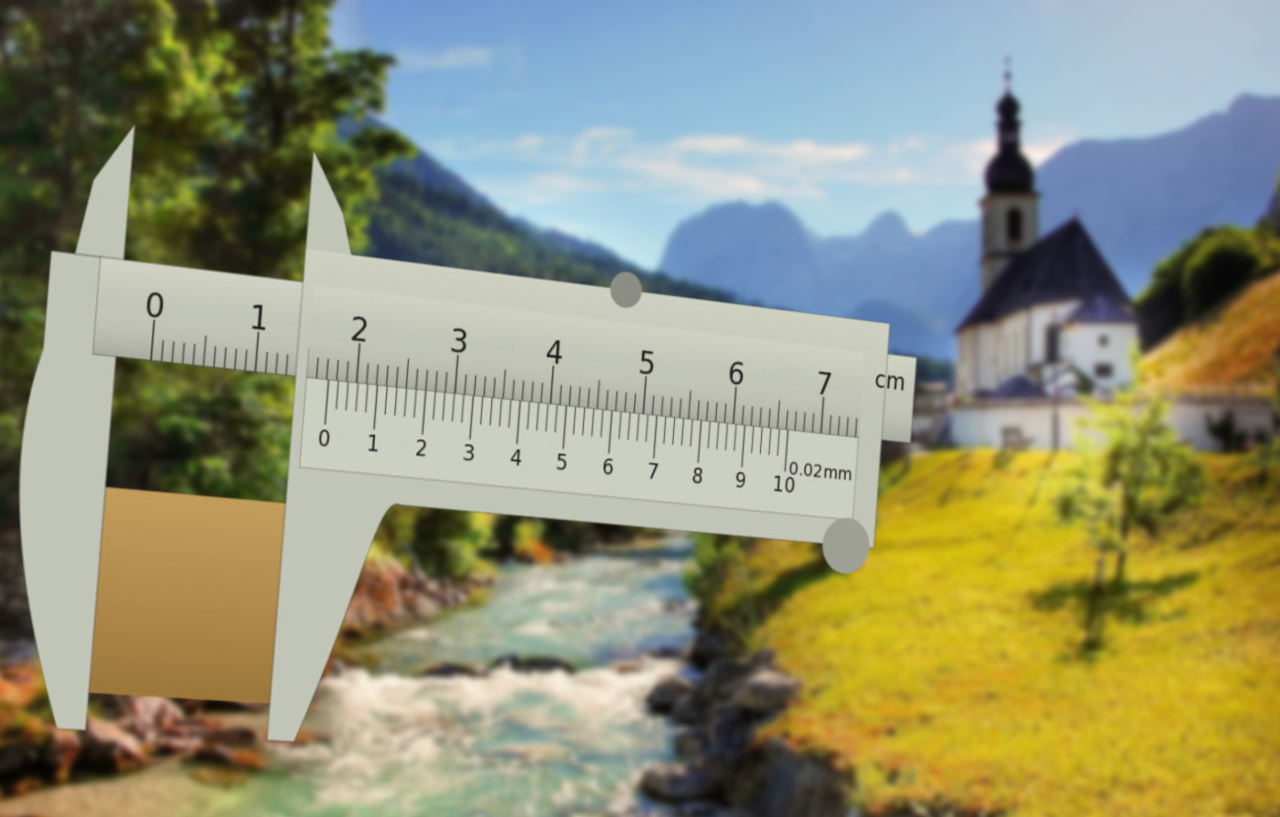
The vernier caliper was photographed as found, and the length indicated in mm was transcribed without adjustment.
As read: 17.2 mm
